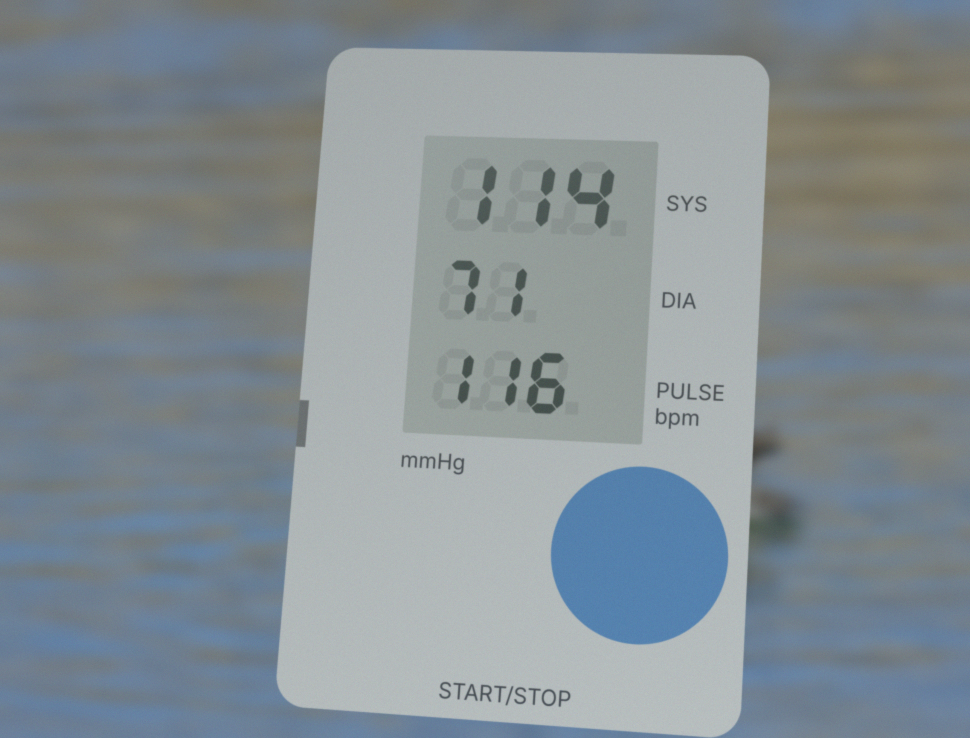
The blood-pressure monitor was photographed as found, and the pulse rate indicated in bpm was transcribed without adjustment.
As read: 116 bpm
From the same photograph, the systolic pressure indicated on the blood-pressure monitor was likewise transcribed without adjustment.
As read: 114 mmHg
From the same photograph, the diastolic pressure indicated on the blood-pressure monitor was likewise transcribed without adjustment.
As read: 71 mmHg
